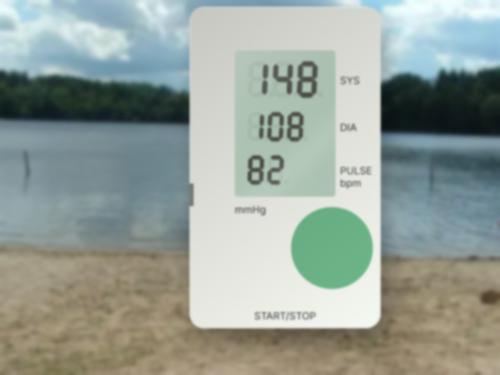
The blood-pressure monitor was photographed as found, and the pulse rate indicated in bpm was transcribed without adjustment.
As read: 82 bpm
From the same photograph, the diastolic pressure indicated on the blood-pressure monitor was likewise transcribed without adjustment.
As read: 108 mmHg
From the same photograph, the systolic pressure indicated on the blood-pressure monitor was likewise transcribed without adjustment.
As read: 148 mmHg
